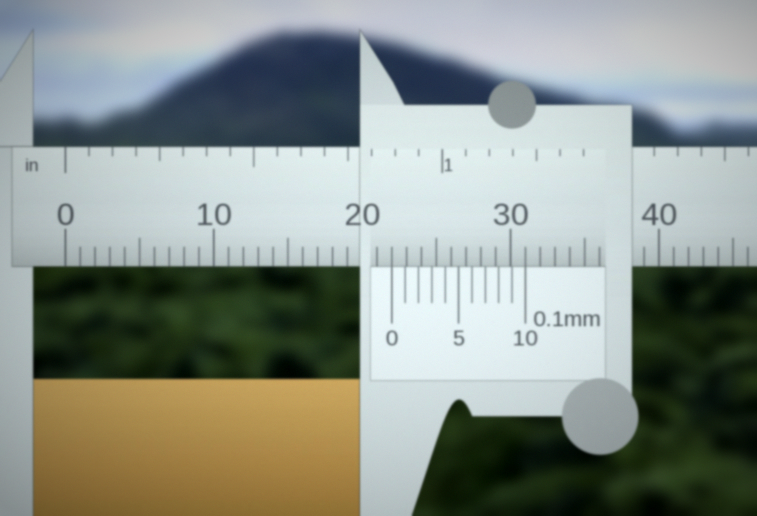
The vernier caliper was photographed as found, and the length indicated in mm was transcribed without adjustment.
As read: 22.0 mm
